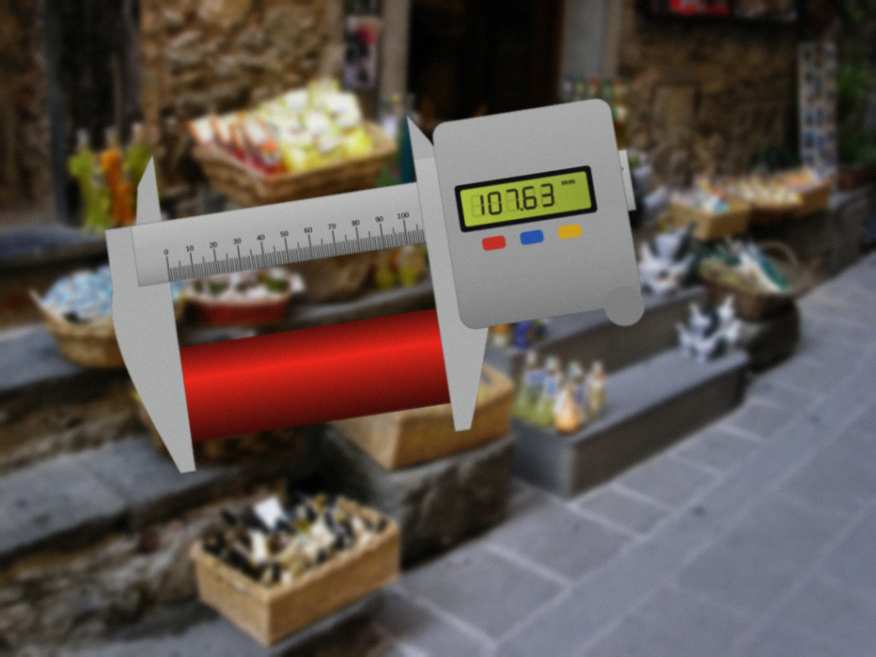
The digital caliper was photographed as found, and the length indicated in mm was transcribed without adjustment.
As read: 107.63 mm
